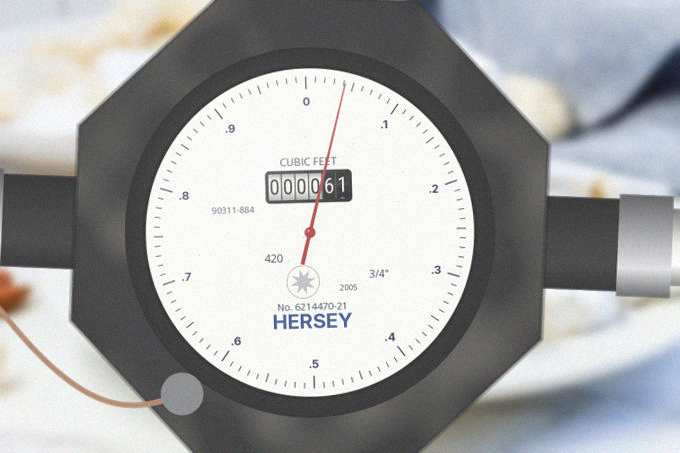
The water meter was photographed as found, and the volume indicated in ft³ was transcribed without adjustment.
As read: 61.04 ft³
